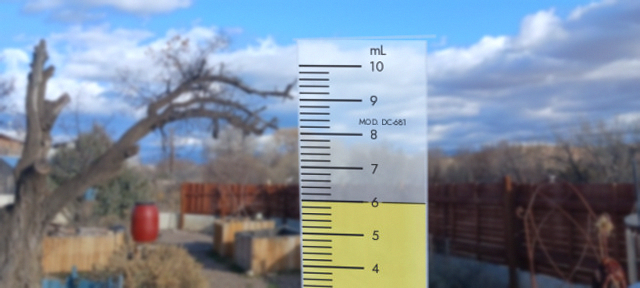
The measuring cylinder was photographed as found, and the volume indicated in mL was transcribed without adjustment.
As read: 6 mL
